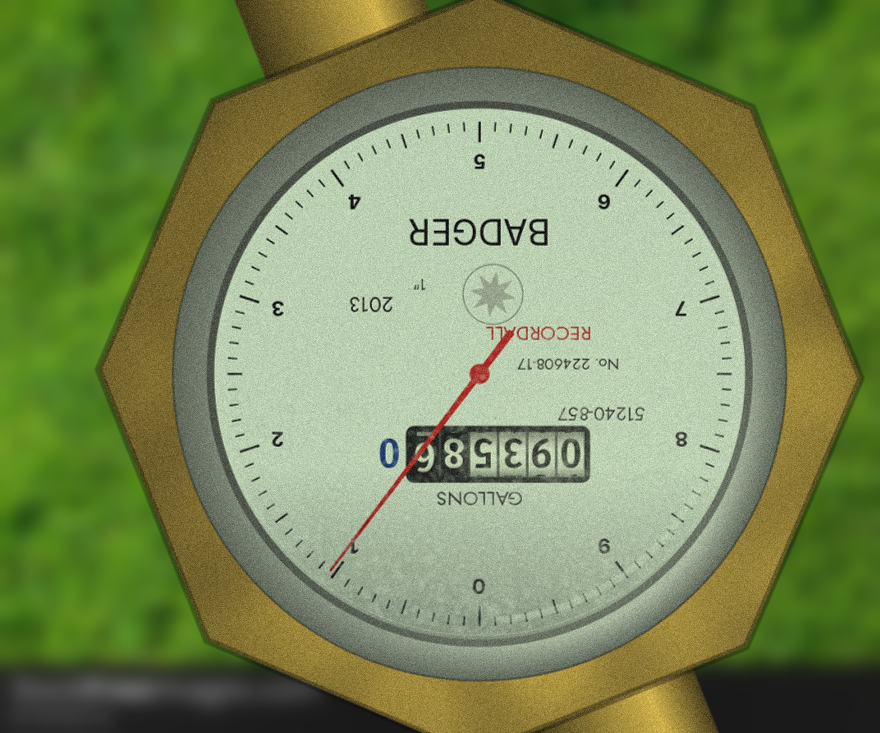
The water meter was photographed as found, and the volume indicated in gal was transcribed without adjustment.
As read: 935861.0 gal
